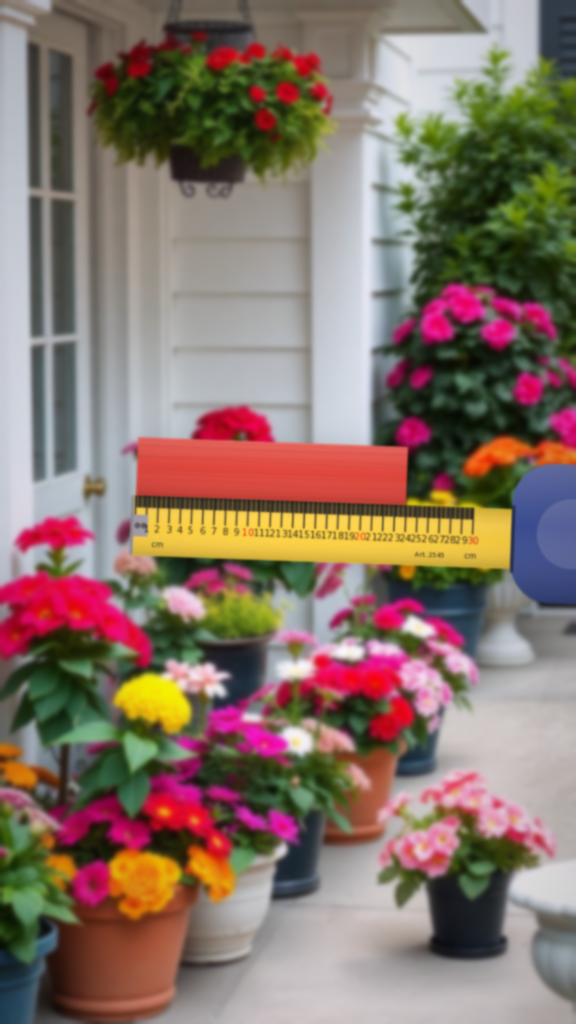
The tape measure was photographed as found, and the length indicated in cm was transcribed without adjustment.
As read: 24 cm
